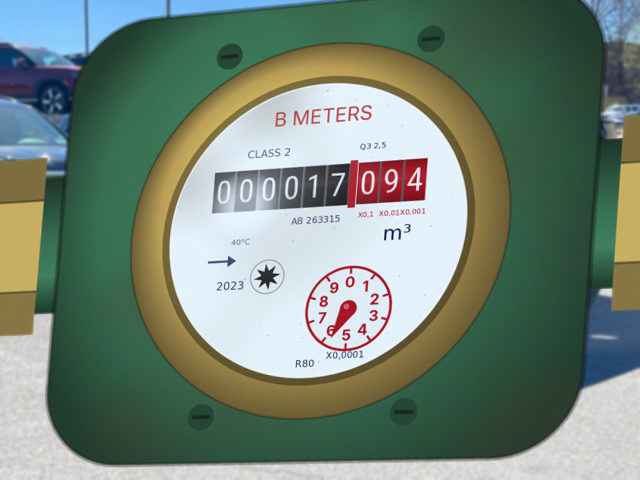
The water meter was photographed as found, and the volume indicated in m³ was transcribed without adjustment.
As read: 17.0945 m³
